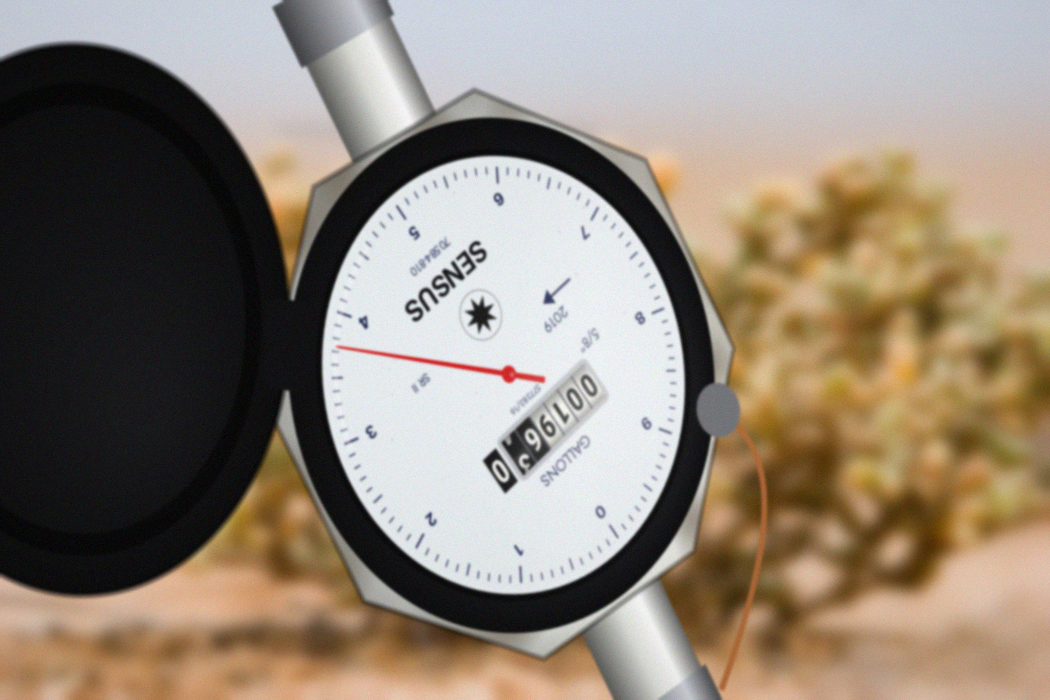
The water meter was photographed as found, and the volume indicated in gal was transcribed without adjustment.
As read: 19633.7 gal
